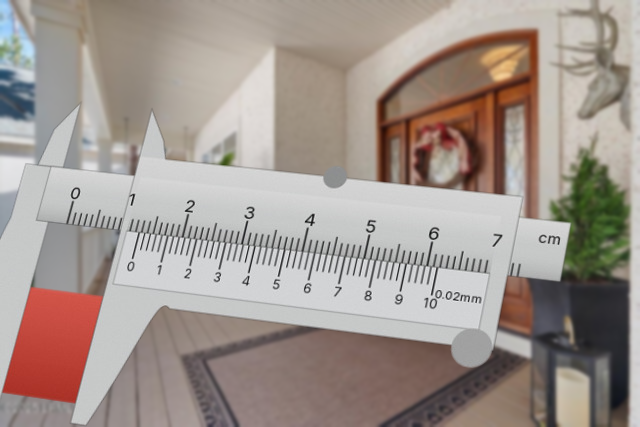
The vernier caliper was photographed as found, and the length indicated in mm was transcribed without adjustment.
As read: 12.6 mm
